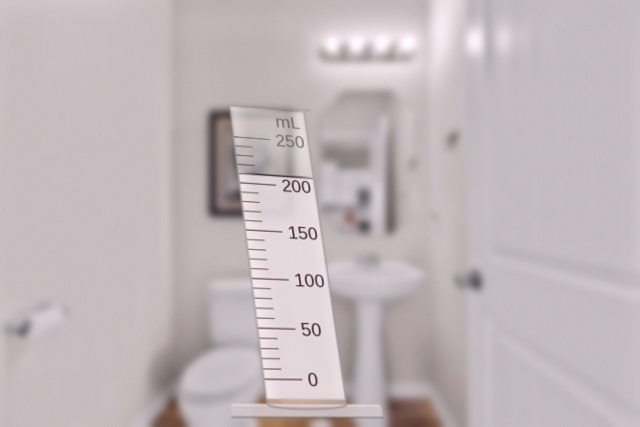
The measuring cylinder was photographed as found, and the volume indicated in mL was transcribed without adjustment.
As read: 210 mL
